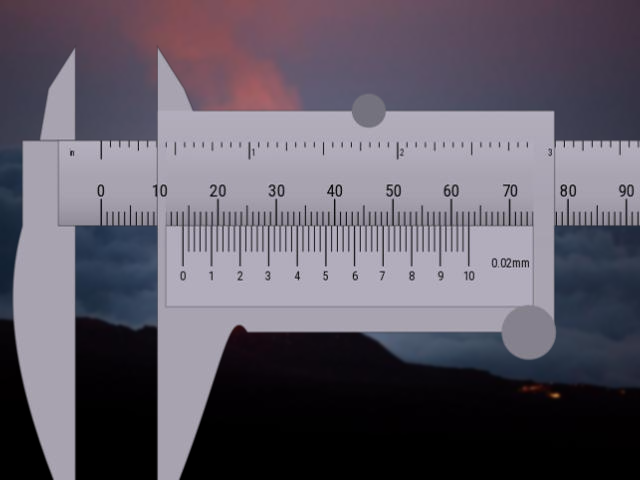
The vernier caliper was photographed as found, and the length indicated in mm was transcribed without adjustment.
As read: 14.0 mm
